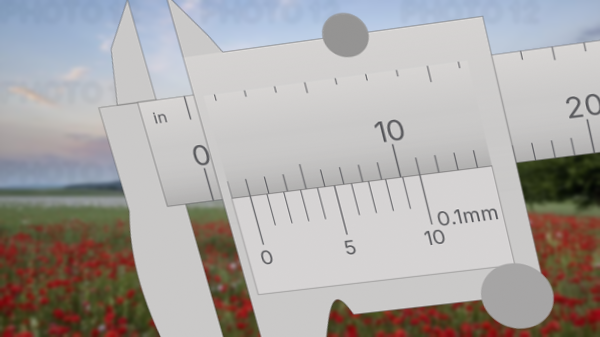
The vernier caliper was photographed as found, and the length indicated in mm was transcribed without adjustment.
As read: 2.0 mm
